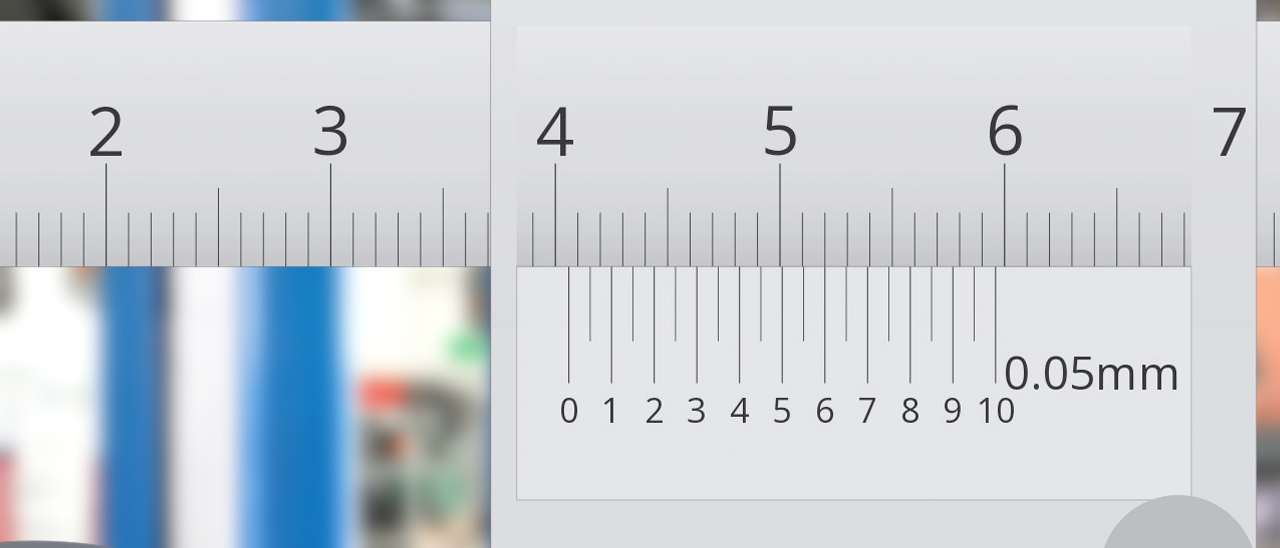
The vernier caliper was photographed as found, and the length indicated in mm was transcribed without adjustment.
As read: 40.60 mm
